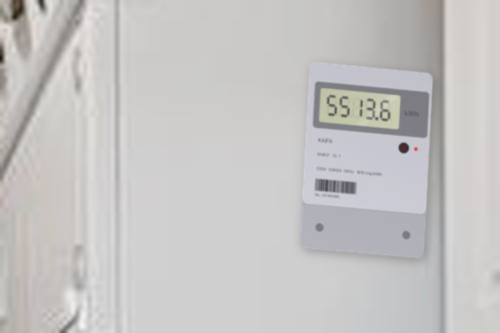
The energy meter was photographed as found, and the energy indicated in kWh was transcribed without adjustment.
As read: 5513.6 kWh
